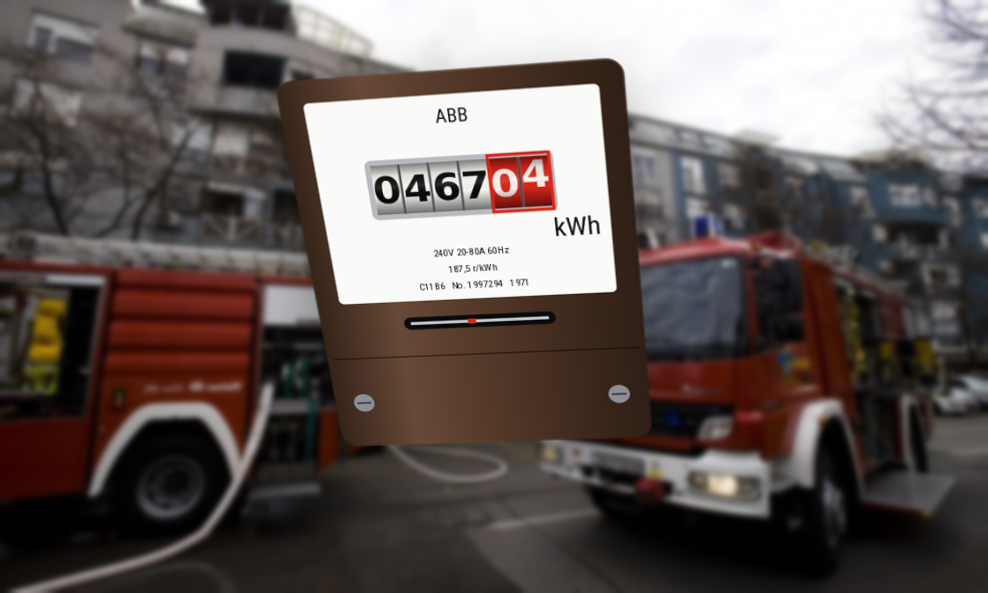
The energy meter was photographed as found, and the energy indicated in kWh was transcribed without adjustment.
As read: 467.04 kWh
